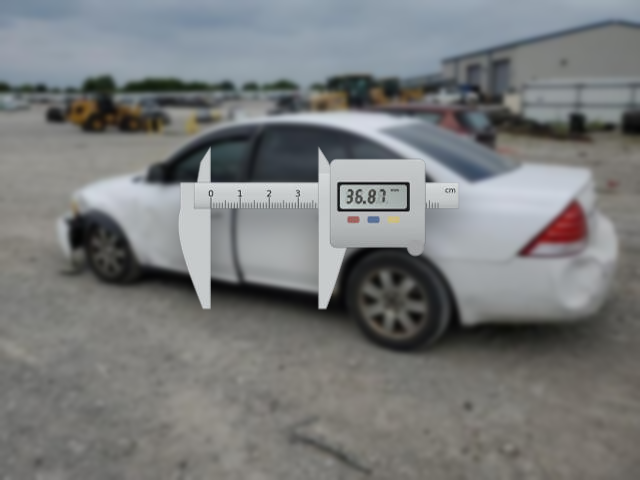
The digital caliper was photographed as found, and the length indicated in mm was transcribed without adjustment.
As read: 36.87 mm
